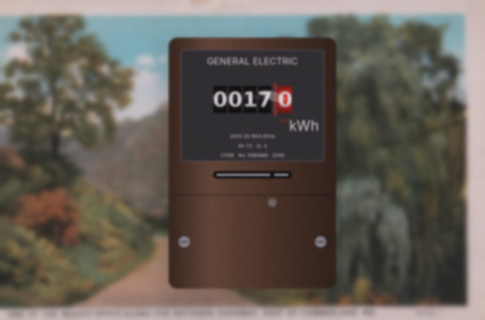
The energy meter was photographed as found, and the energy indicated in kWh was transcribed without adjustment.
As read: 17.0 kWh
